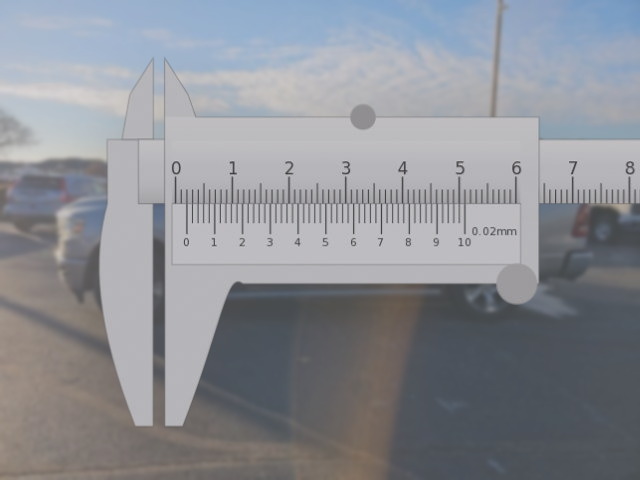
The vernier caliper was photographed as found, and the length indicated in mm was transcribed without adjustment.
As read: 2.0 mm
